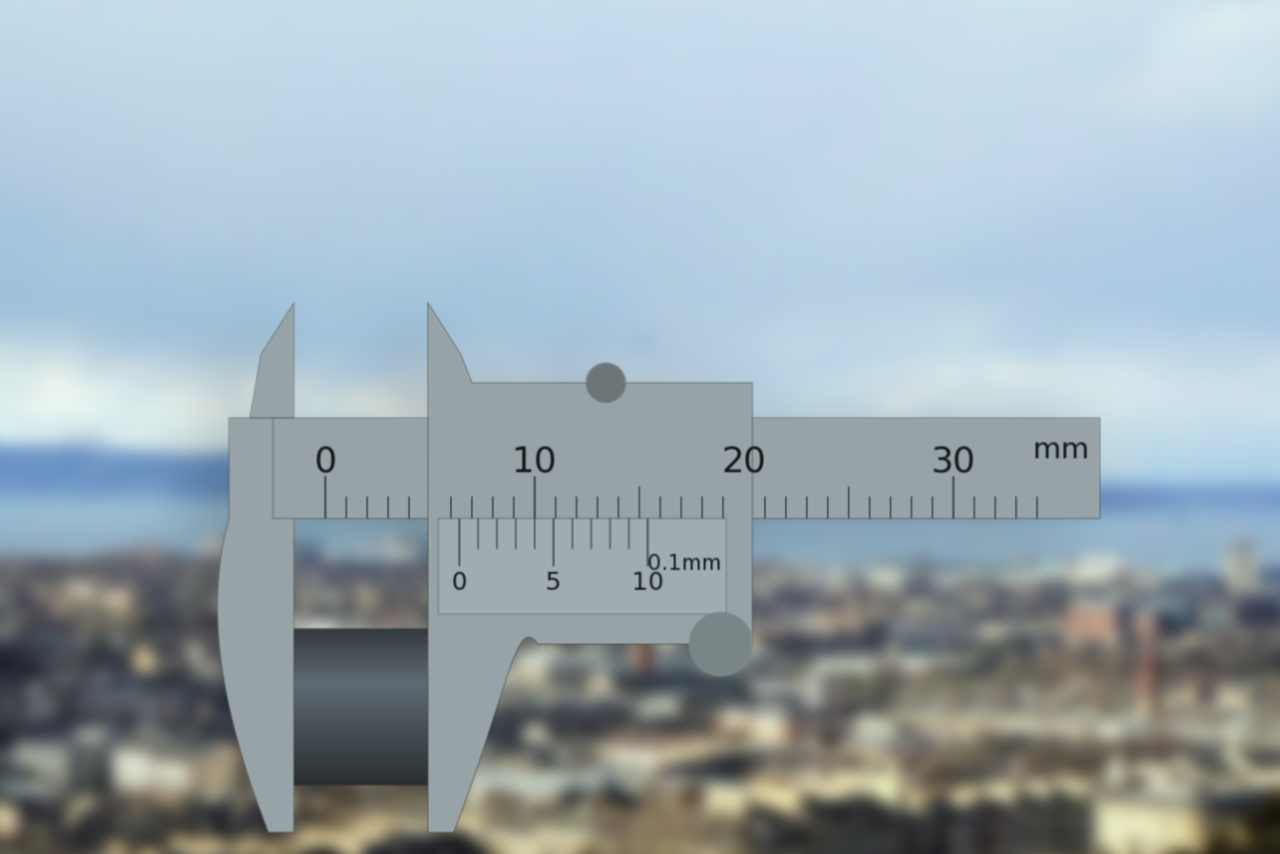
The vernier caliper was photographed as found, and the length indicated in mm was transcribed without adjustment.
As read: 6.4 mm
